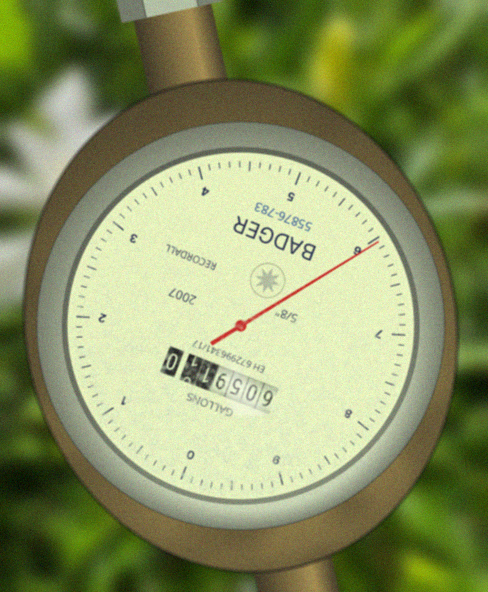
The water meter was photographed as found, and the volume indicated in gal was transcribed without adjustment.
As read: 6059106.0 gal
